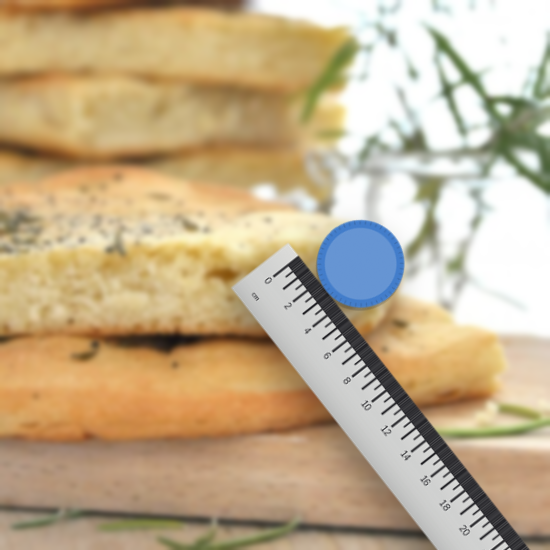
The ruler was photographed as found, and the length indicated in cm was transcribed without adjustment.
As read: 5.5 cm
